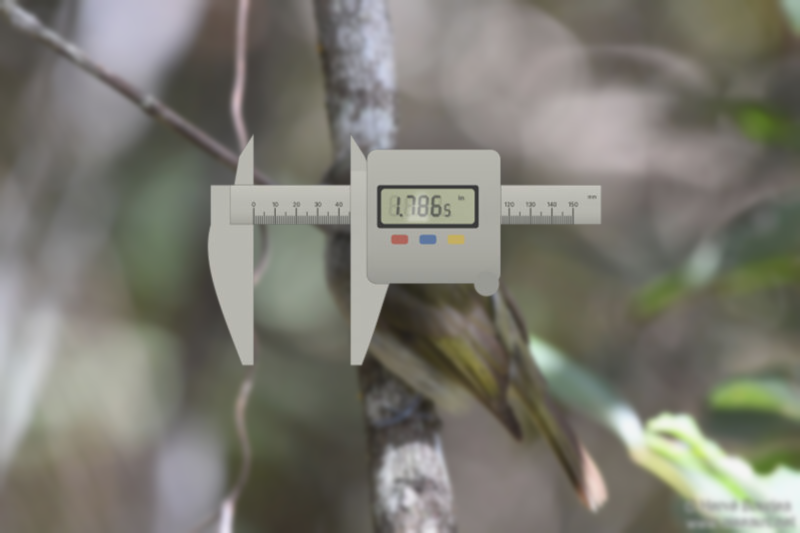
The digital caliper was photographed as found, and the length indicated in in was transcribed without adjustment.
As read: 1.7865 in
